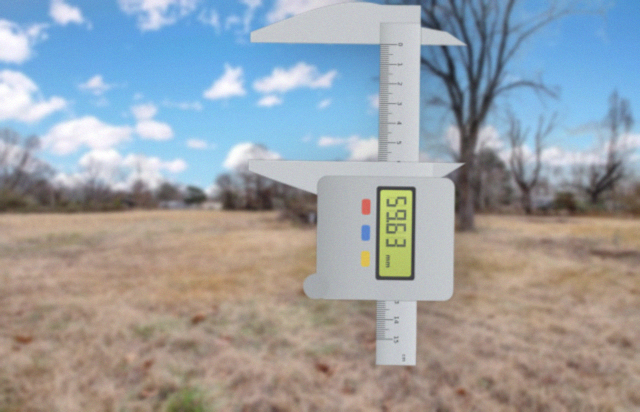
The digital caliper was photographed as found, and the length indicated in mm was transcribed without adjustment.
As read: 59.63 mm
